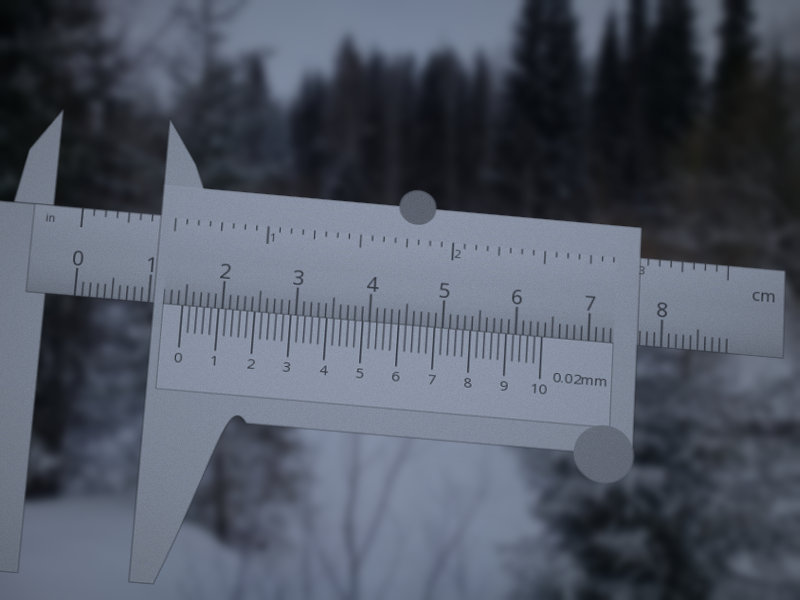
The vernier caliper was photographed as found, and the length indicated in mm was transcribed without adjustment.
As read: 14.6 mm
